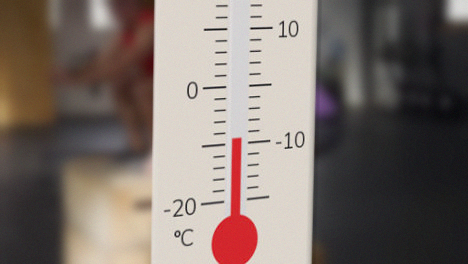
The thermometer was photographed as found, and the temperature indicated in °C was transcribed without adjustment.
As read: -9 °C
